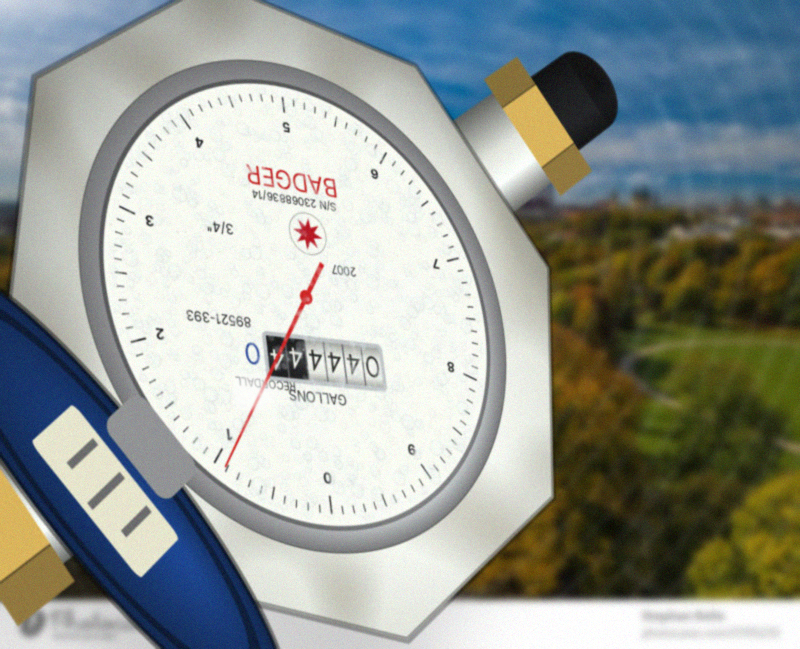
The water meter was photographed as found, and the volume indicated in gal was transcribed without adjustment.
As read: 444440.9 gal
